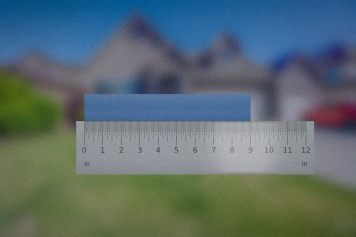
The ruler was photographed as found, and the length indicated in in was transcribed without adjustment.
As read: 9 in
